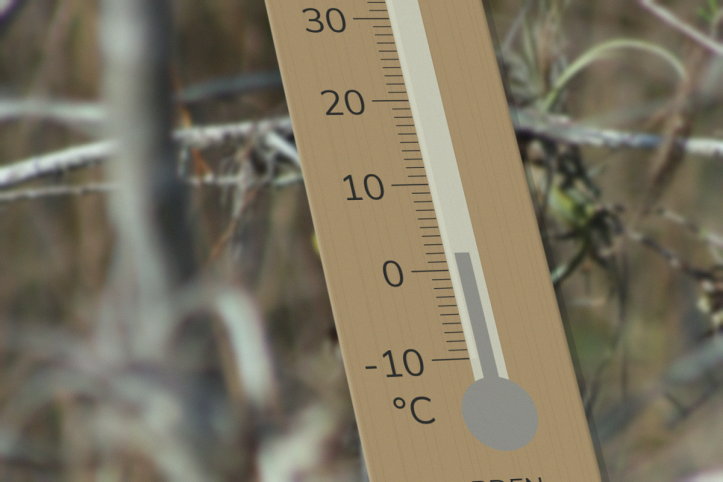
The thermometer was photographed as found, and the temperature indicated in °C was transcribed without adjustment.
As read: 2 °C
